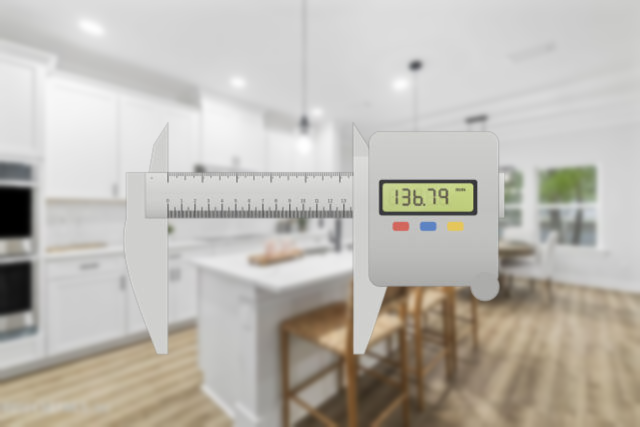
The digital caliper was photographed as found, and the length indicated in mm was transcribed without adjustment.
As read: 136.79 mm
